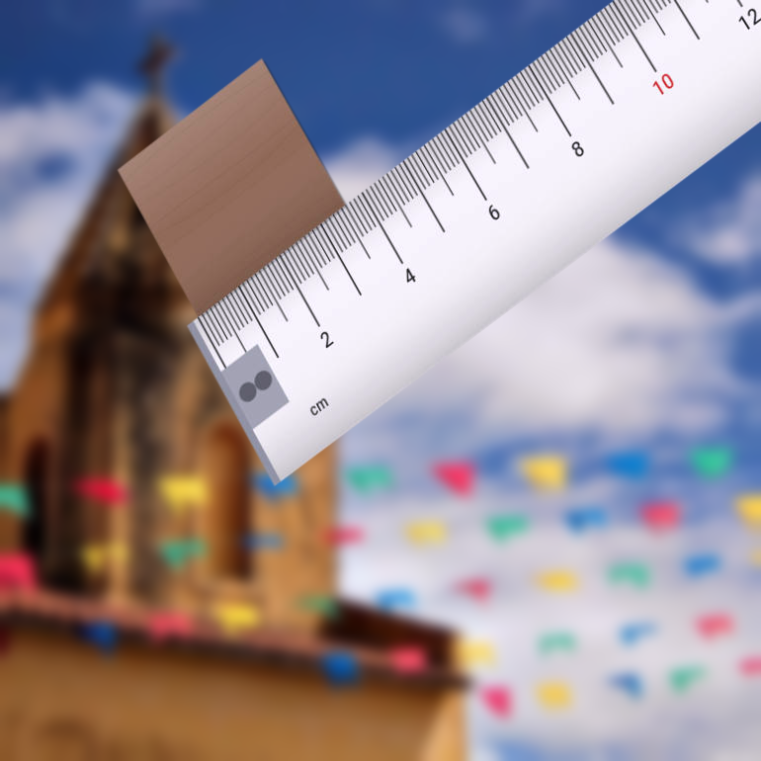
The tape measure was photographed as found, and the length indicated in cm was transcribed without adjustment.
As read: 3.6 cm
